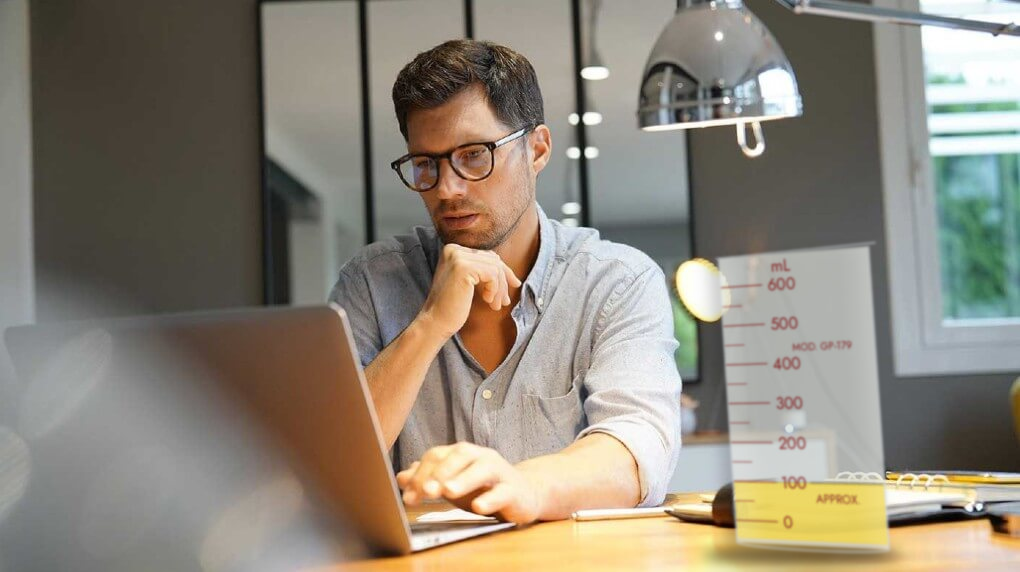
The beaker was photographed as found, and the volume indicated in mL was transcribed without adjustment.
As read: 100 mL
